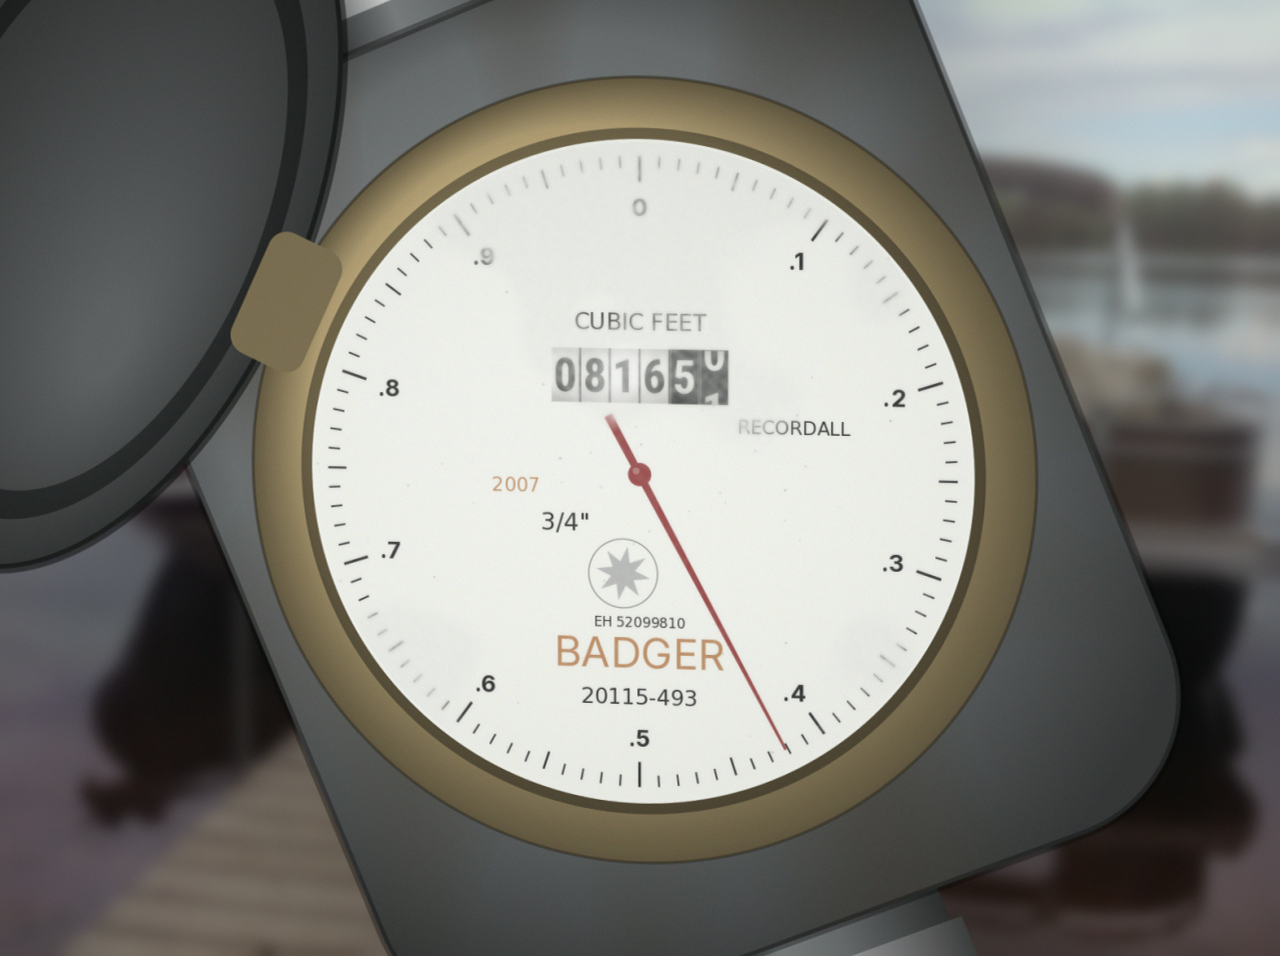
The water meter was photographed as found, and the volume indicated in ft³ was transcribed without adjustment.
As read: 81650.42 ft³
